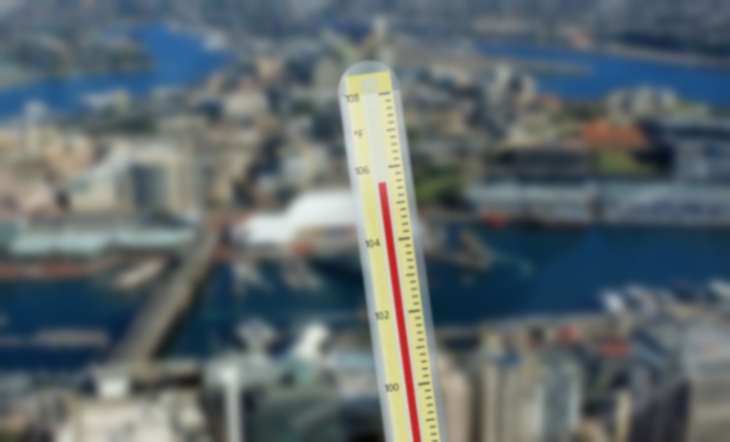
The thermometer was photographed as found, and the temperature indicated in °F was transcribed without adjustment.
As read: 105.6 °F
